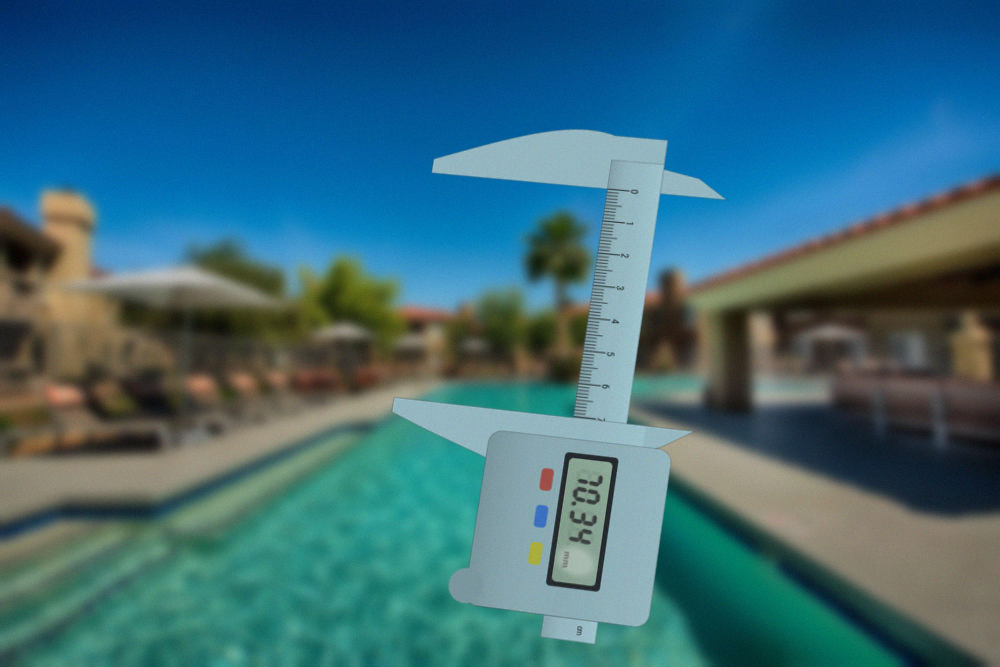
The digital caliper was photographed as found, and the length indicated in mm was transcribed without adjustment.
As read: 70.34 mm
